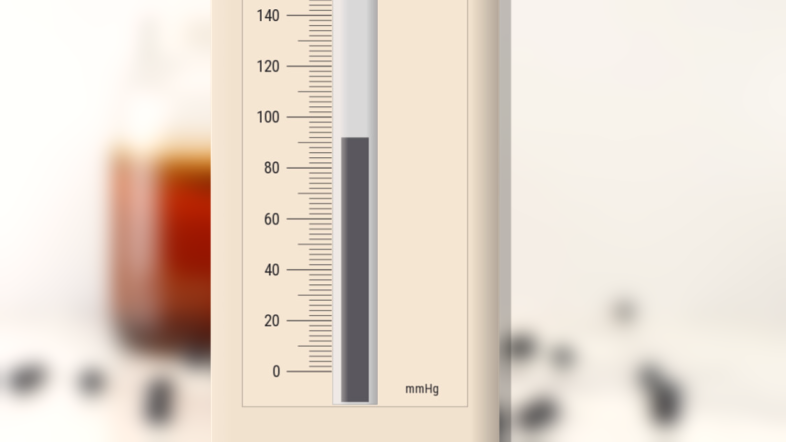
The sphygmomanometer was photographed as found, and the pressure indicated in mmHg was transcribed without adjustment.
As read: 92 mmHg
